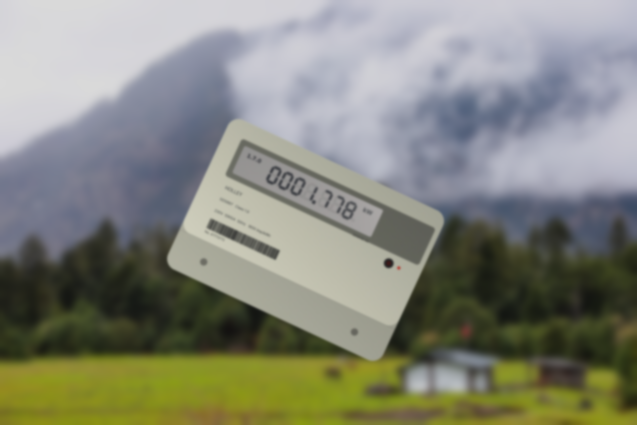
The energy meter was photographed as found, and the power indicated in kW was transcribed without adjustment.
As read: 1.778 kW
